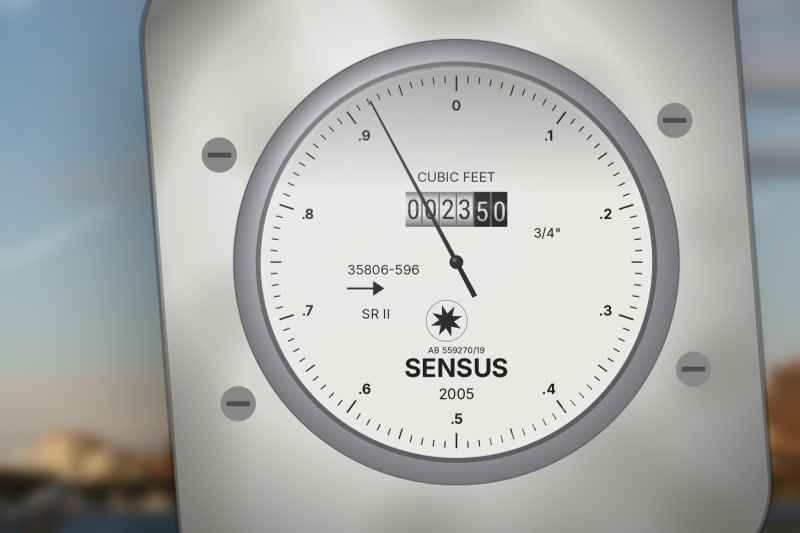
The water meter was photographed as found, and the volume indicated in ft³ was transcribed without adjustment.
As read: 2349.92 ft³
